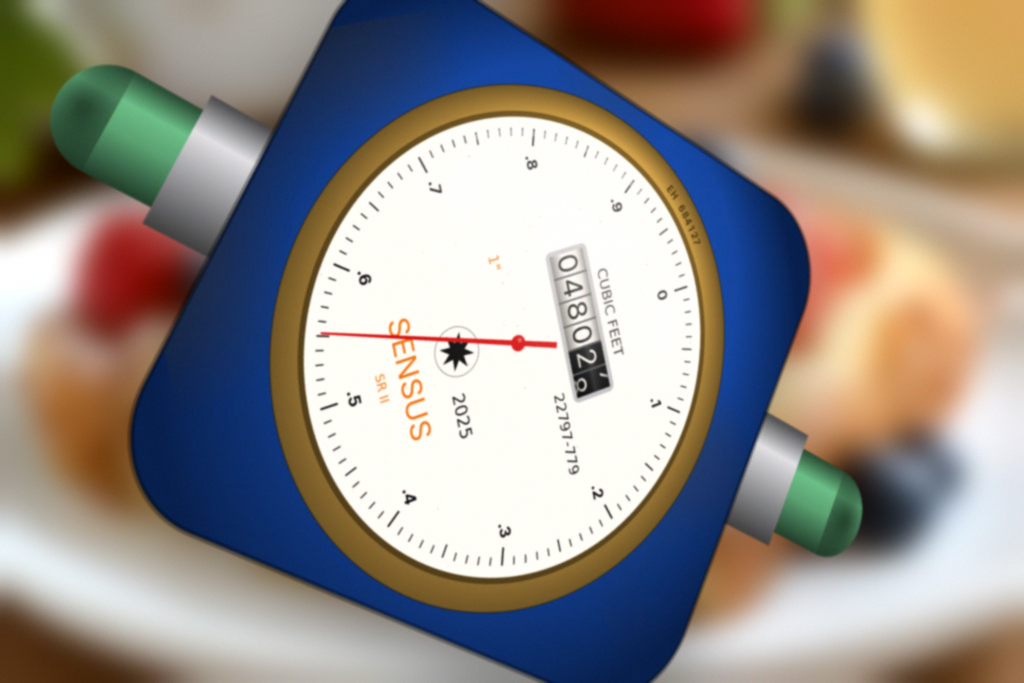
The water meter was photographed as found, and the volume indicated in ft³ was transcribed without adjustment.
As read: 48027.55 ft³
